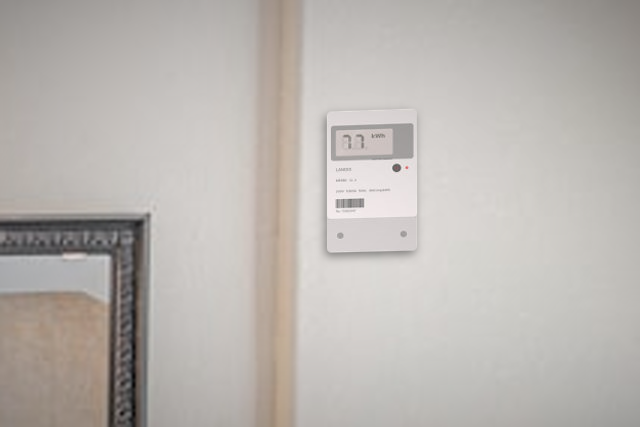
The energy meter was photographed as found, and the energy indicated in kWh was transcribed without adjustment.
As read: 77 kWh
